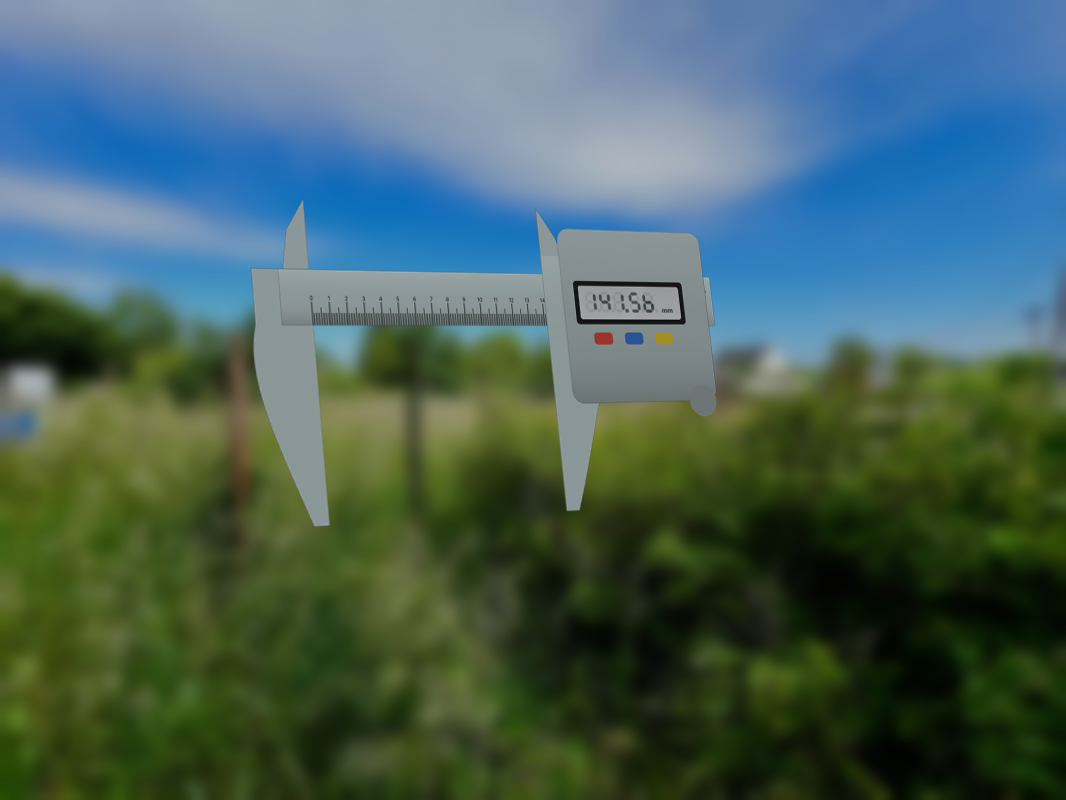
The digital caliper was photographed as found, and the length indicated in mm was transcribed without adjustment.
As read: 141.56 mm
